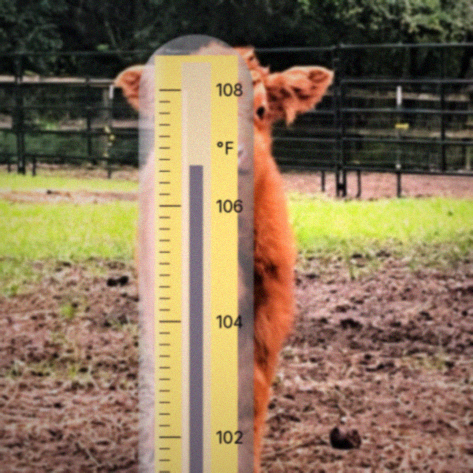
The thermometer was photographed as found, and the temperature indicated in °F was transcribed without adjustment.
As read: 106.7 °F
